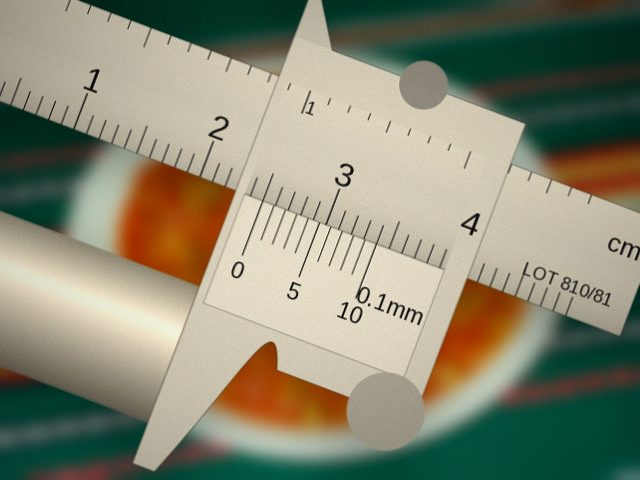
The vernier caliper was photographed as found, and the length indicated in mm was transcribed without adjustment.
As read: 25.0 mm
